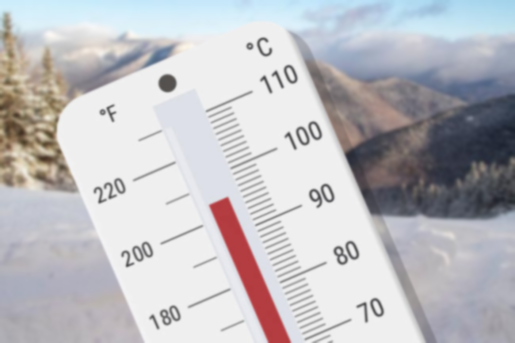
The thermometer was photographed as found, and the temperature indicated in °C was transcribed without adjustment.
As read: 96 °C
